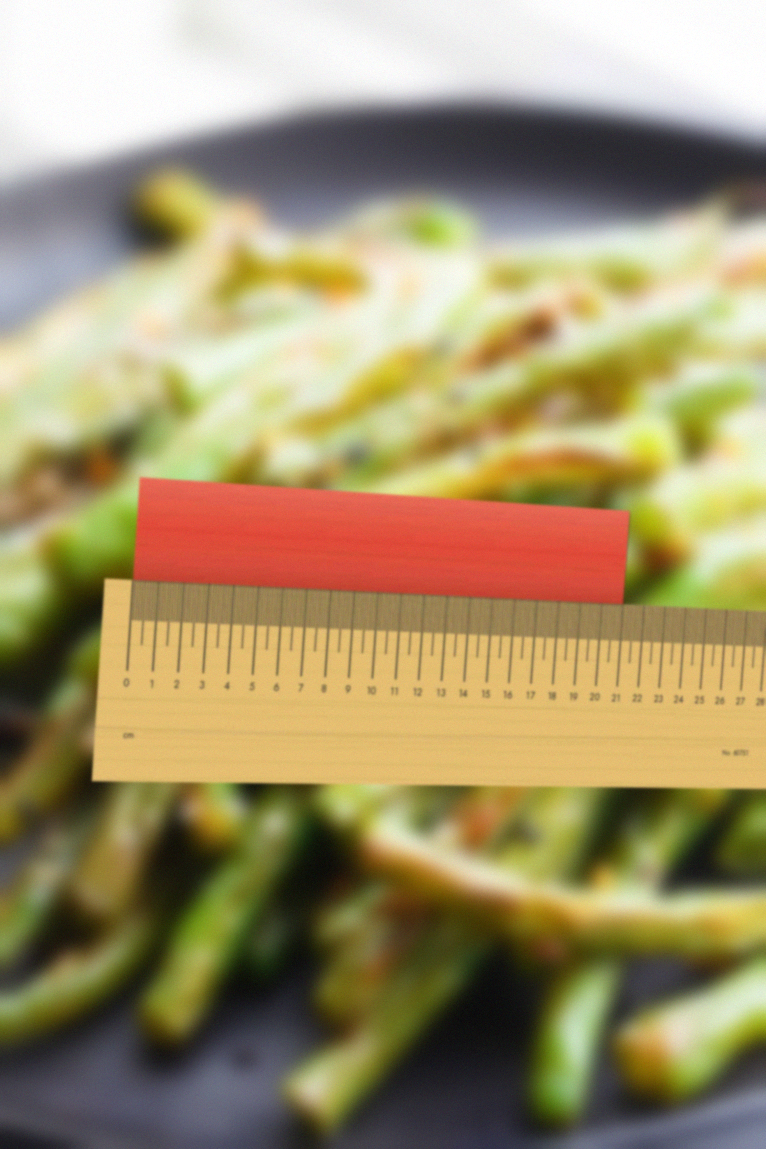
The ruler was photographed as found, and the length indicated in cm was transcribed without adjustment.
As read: 21 cm
